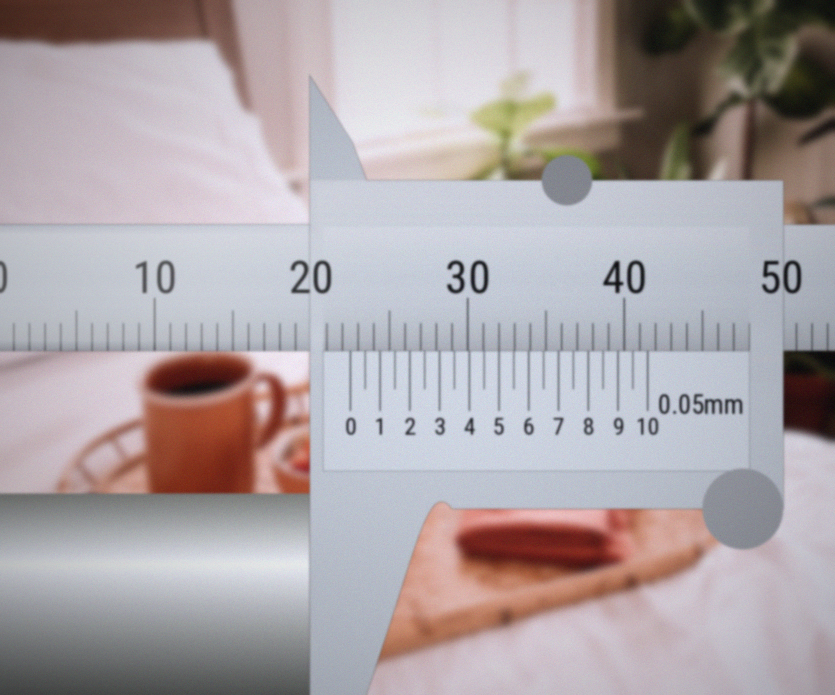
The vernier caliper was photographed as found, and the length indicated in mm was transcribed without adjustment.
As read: 22.5 mm
